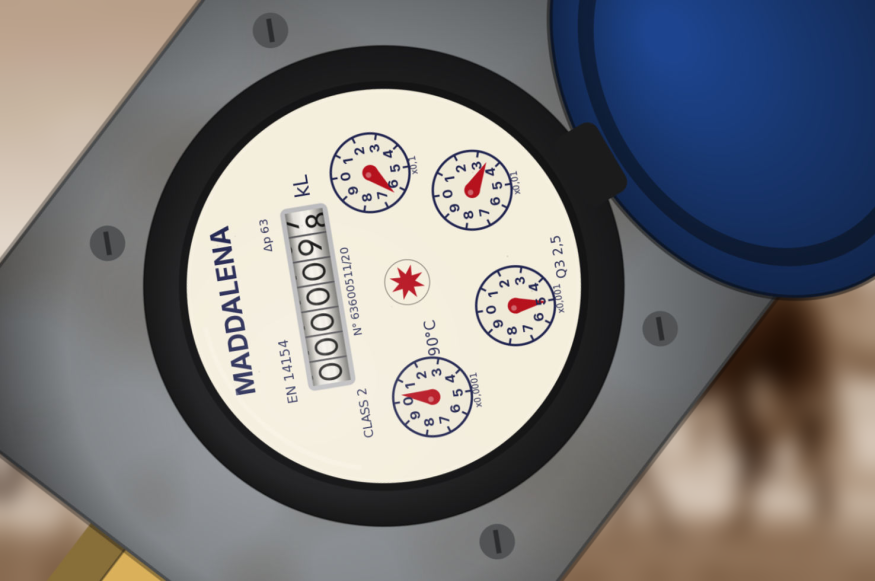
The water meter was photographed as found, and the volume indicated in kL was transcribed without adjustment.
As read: 97.6350 kL
